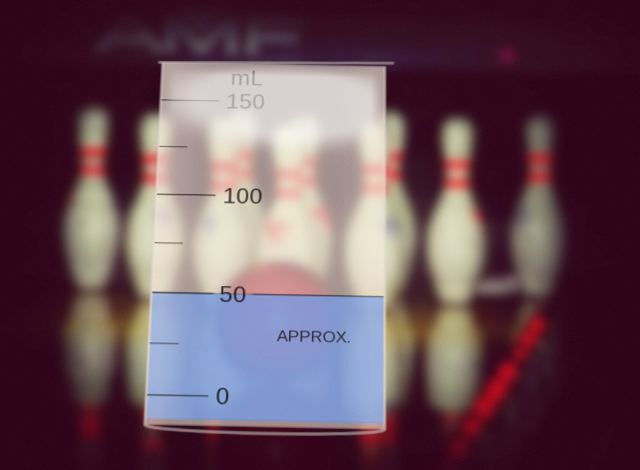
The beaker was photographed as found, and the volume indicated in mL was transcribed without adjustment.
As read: 50 mL
